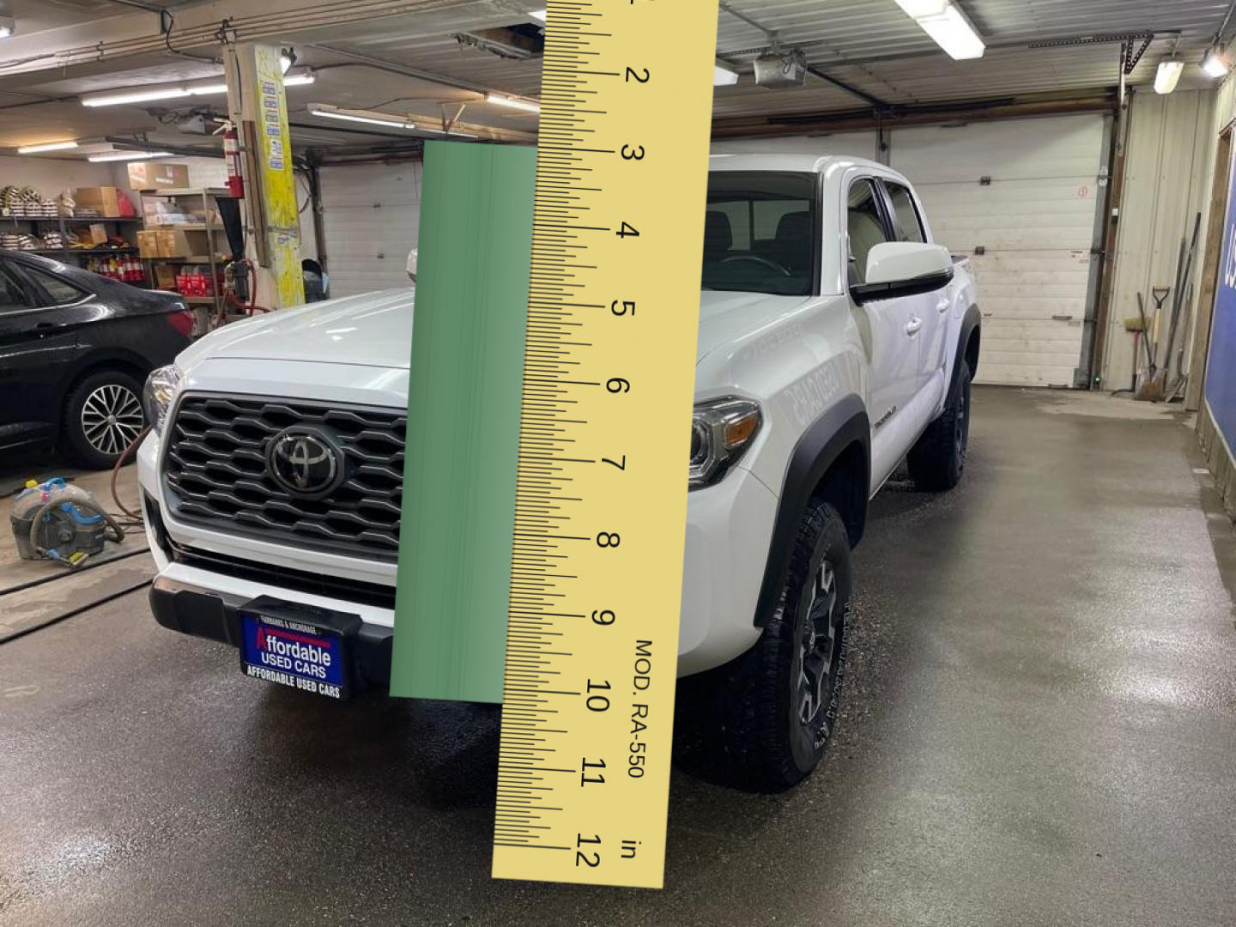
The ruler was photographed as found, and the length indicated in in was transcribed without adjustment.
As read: 7.1875 in
